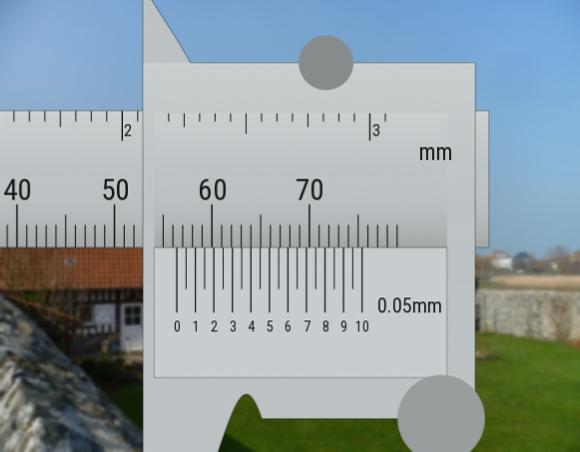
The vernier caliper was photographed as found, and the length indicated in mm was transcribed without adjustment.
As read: 56.4 mm
